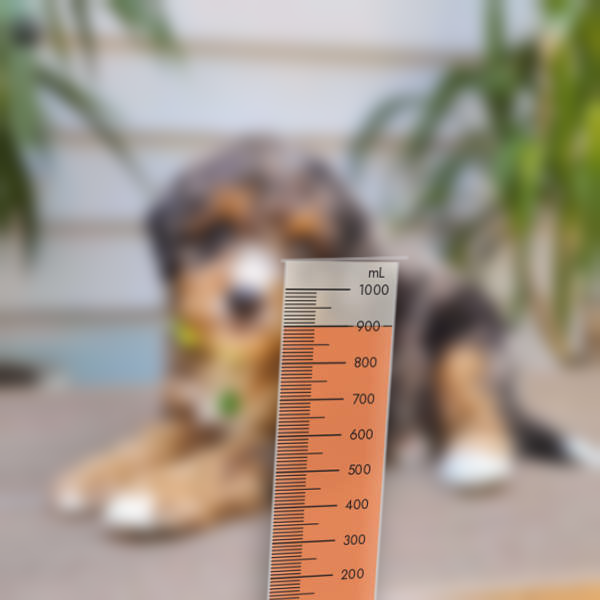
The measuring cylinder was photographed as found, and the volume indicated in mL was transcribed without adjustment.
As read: 900 mL
